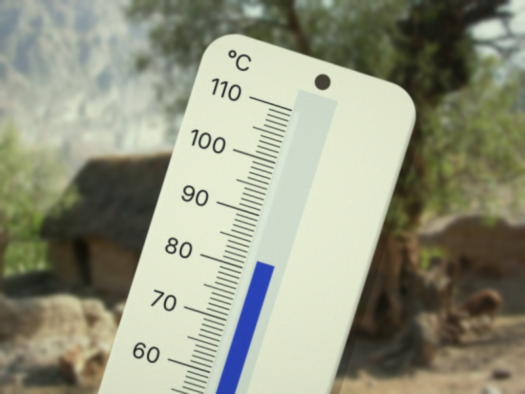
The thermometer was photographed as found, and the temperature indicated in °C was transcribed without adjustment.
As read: 82 °C
